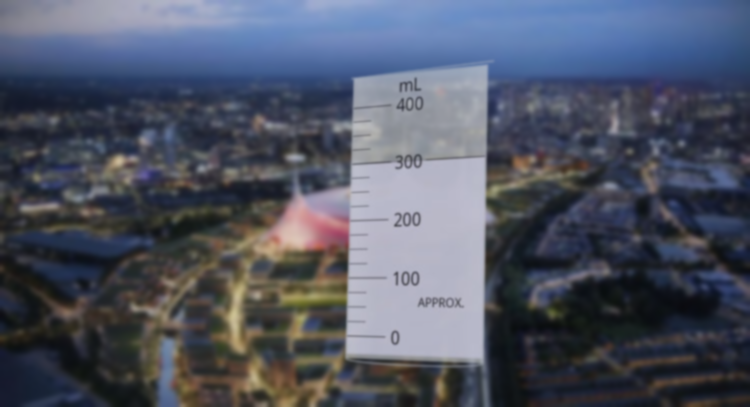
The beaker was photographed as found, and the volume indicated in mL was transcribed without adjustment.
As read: 300 mL
